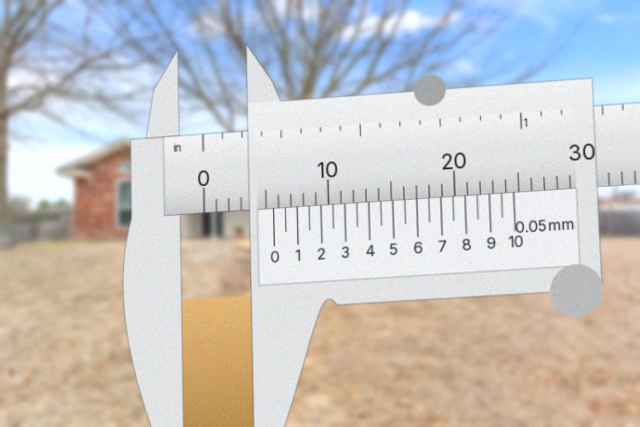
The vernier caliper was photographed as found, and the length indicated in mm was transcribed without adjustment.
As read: 5.6 mm
